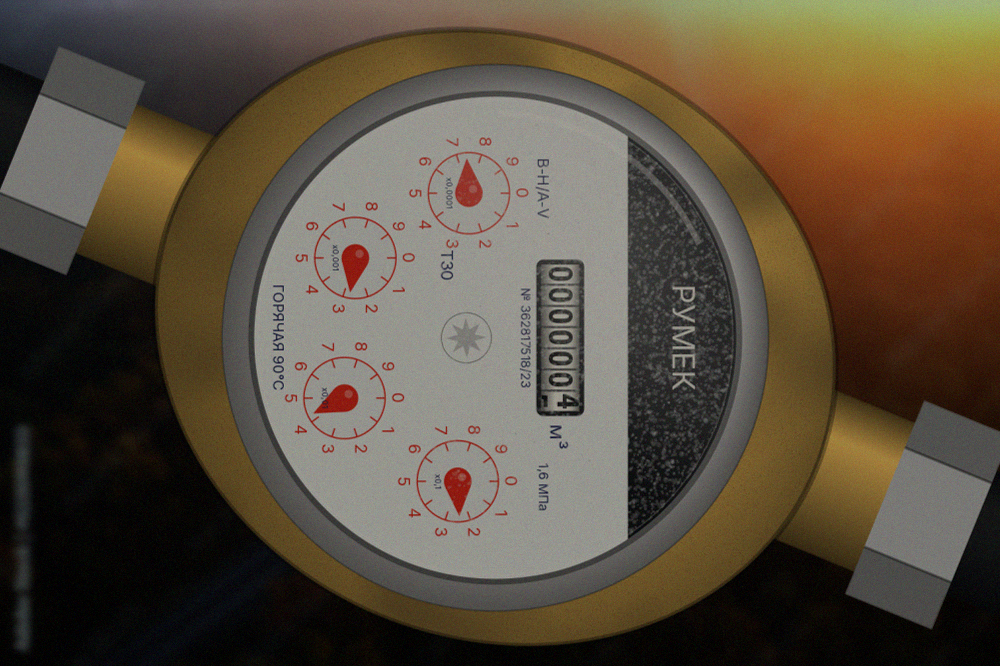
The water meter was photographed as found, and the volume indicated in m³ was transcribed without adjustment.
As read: 4.2427 m³
